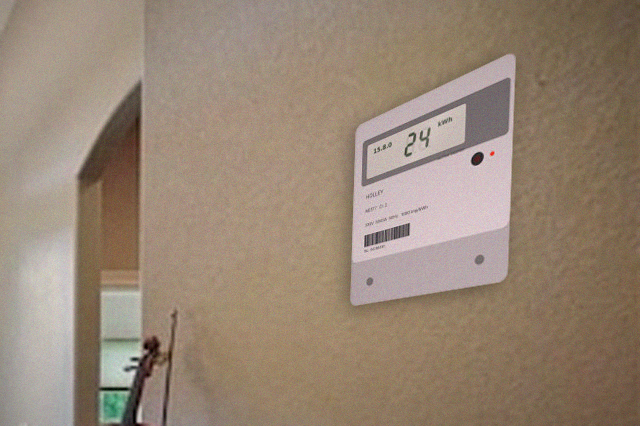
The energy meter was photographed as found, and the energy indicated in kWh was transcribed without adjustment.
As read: 24 kWh
